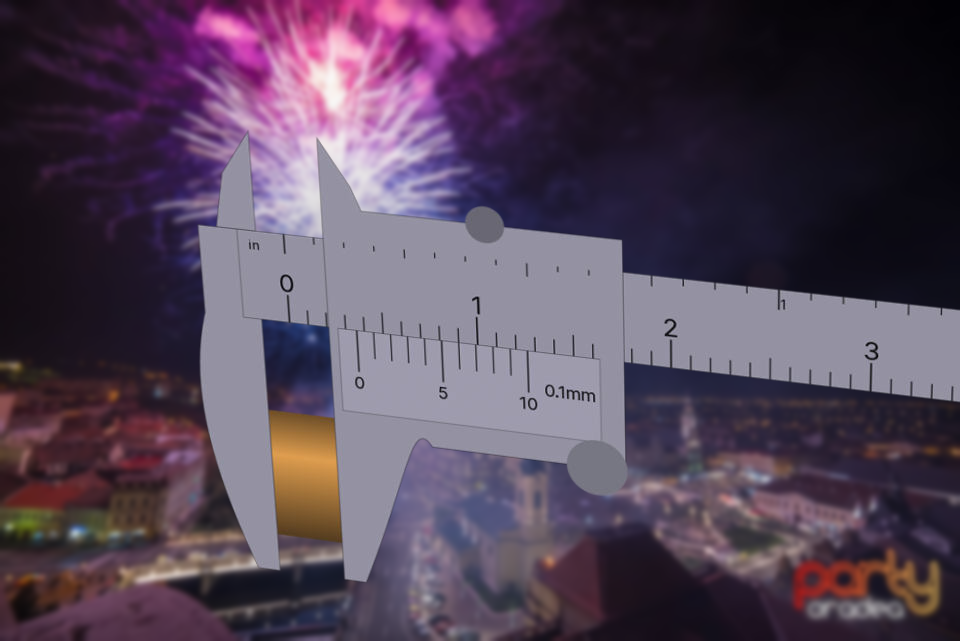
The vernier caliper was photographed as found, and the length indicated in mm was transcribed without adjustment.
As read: 3.6 mm
